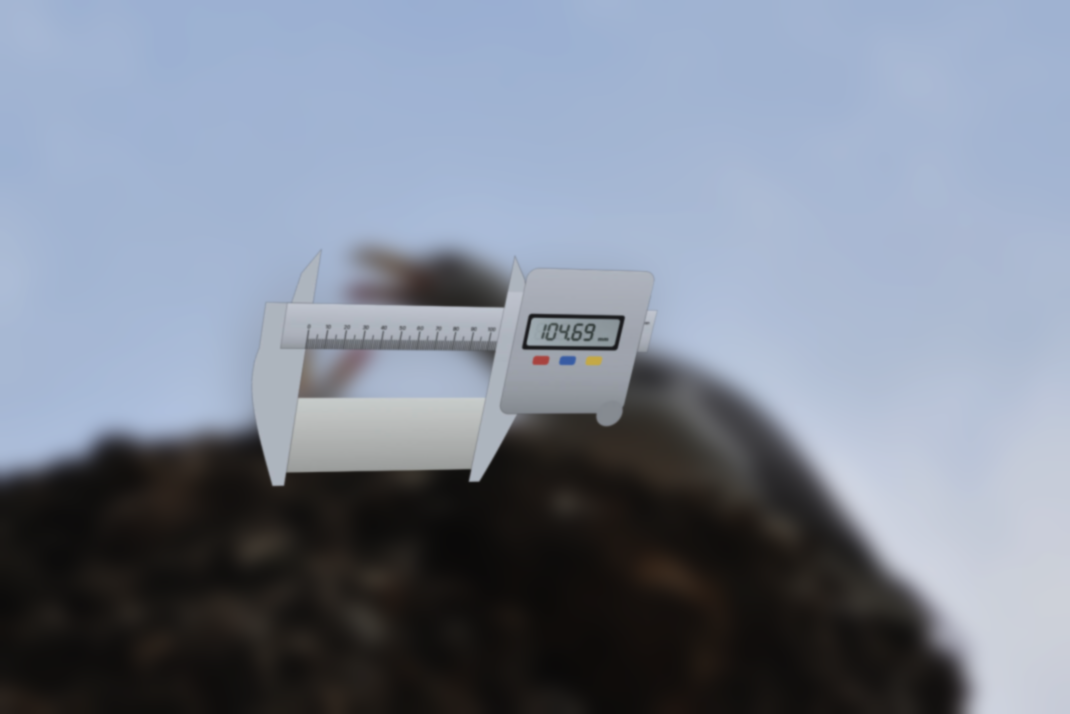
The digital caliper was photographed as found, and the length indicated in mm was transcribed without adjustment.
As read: 104.69 mm
